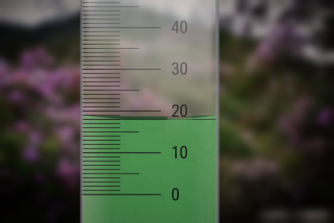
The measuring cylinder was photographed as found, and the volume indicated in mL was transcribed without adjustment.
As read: 18 mL
